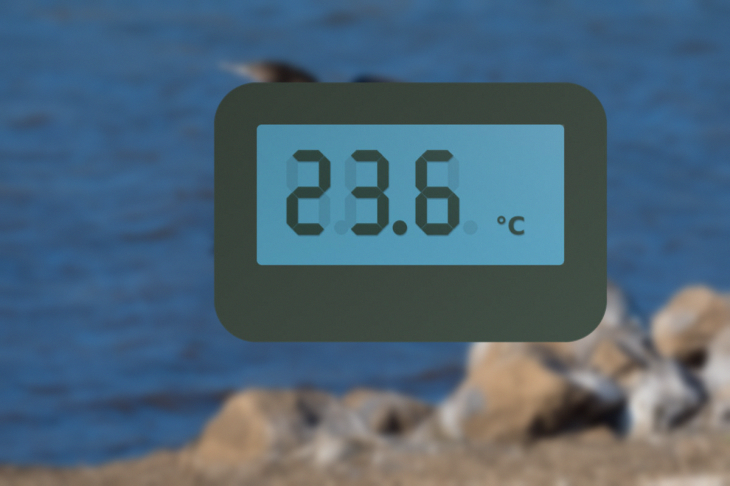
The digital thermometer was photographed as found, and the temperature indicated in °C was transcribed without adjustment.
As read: 23.6 °C
